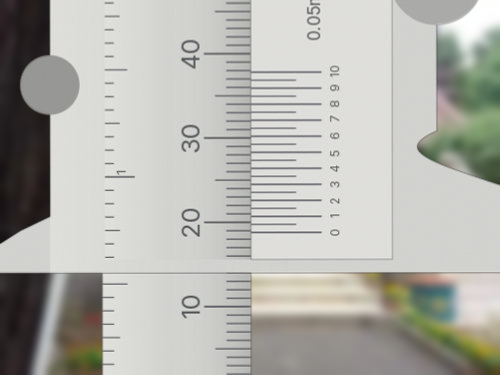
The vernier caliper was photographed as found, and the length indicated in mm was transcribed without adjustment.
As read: 18.8 mm
